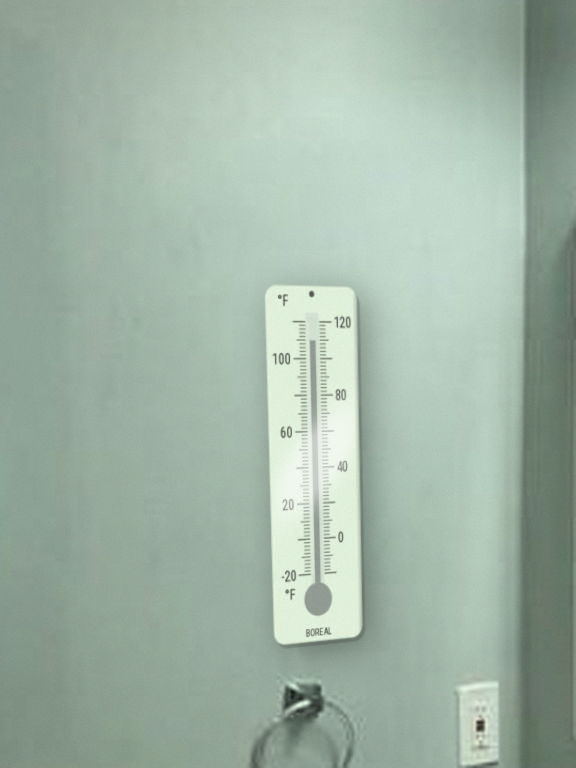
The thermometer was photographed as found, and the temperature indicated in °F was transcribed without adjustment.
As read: 110 °F
